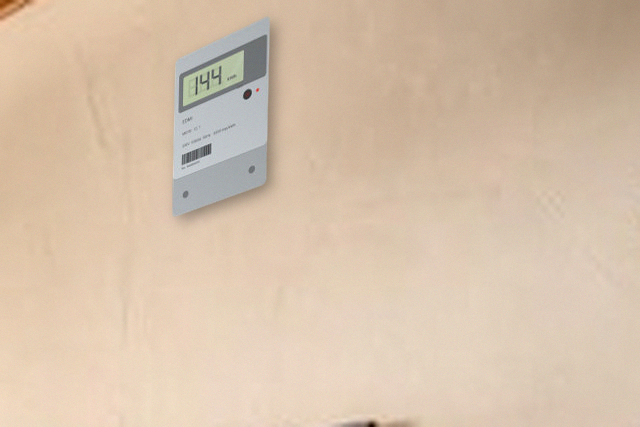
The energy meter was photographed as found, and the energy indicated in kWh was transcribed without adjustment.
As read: 144 kWh
